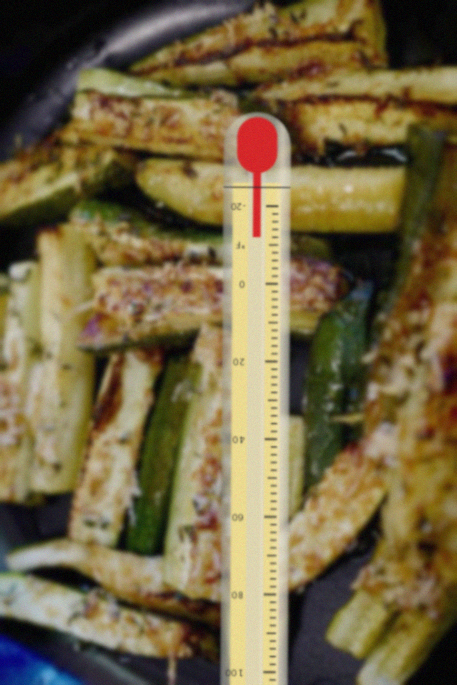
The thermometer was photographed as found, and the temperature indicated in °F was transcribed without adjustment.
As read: -12 °F
